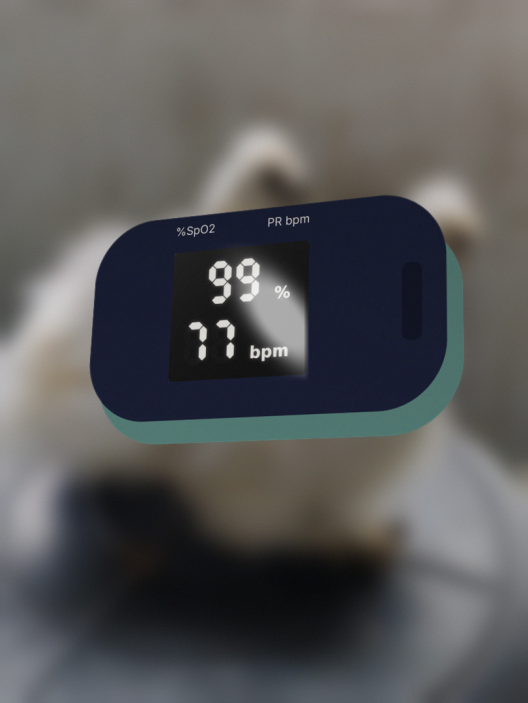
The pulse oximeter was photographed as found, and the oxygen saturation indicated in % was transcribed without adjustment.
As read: 99 %
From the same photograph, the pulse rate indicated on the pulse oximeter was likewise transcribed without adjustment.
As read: 77 bpm
